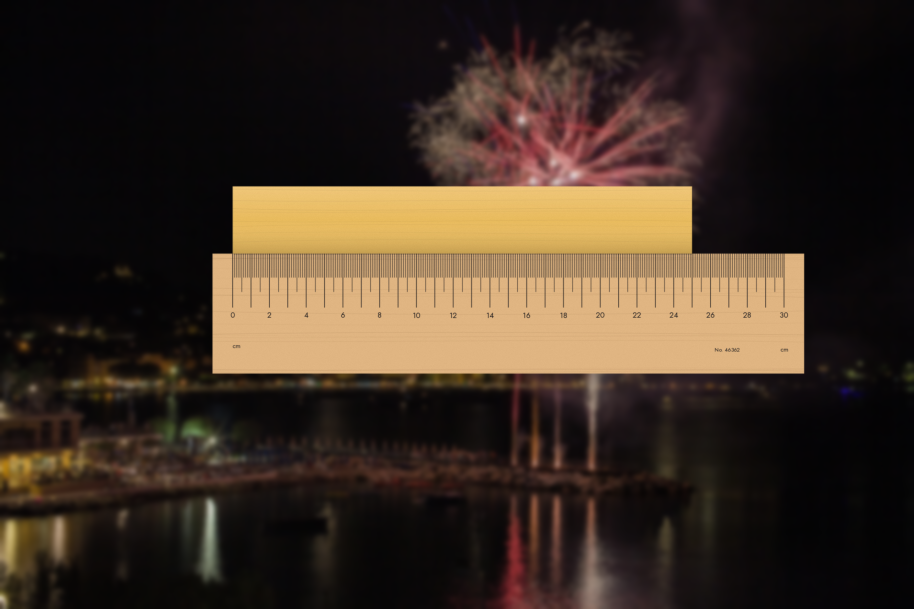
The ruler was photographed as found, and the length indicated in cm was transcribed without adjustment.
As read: 25 cm
